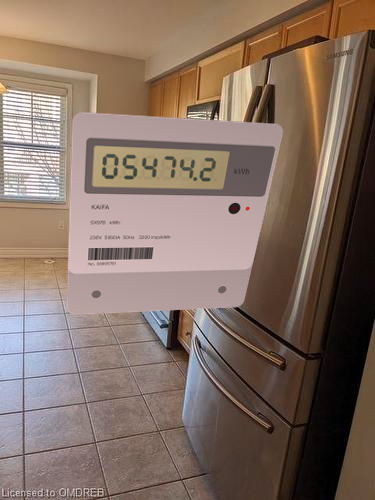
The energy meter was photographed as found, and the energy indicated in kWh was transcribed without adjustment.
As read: 5474.2 kWh
